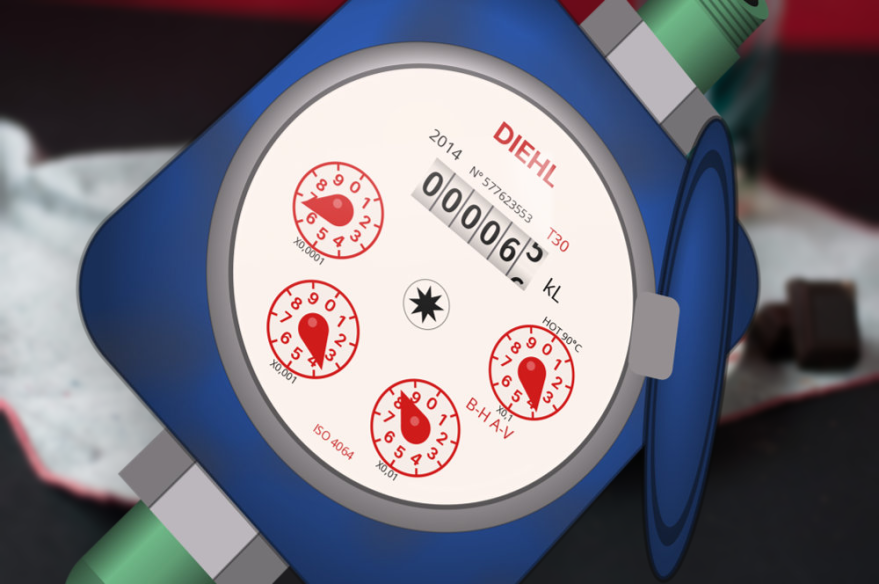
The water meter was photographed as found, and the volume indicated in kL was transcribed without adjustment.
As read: 65.3836 kL
